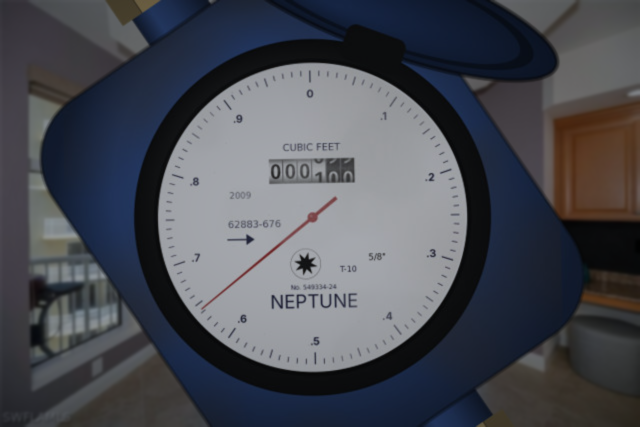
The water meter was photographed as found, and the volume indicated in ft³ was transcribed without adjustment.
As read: 99.64 ft³
